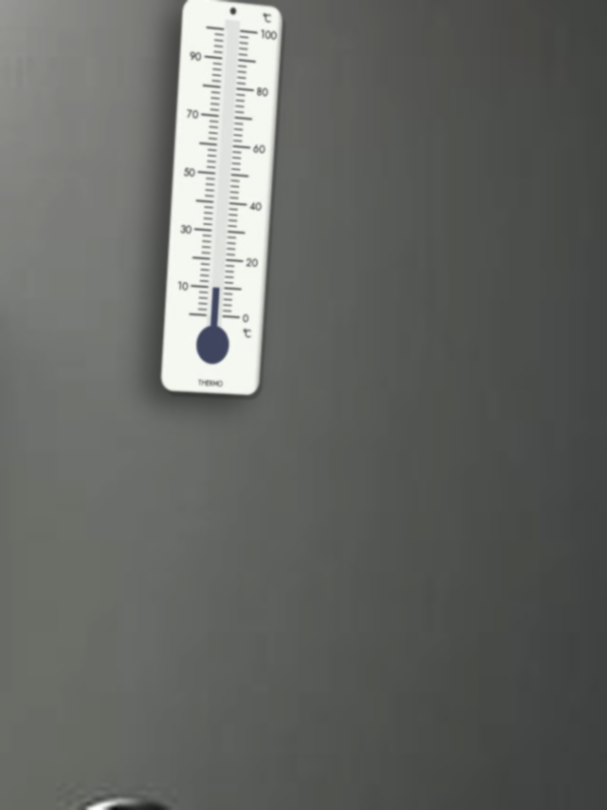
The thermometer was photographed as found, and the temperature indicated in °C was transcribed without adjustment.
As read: 10 °C
